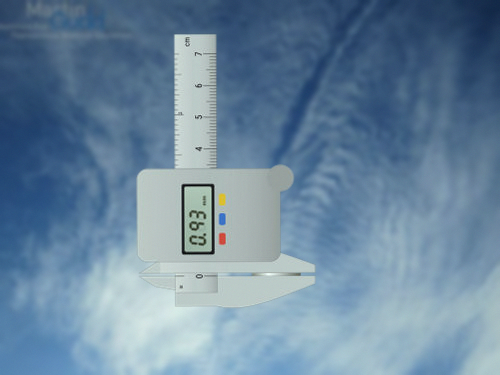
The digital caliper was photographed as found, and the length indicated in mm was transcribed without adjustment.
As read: 0.93 mm
